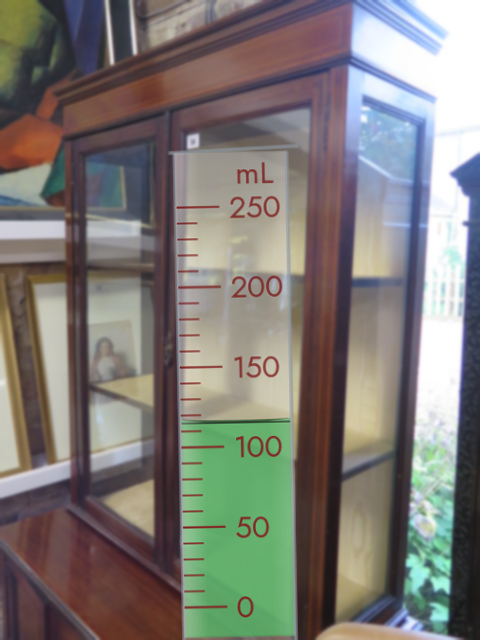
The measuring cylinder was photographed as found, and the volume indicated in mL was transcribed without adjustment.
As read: 115 mL
